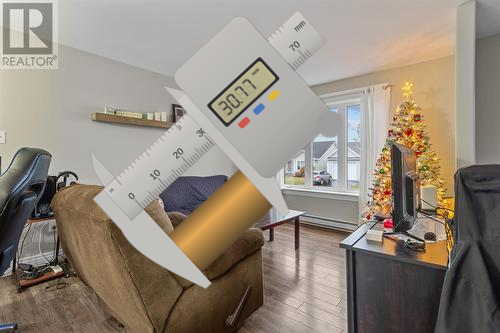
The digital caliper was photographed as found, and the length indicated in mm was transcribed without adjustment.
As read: 30.77 mm
